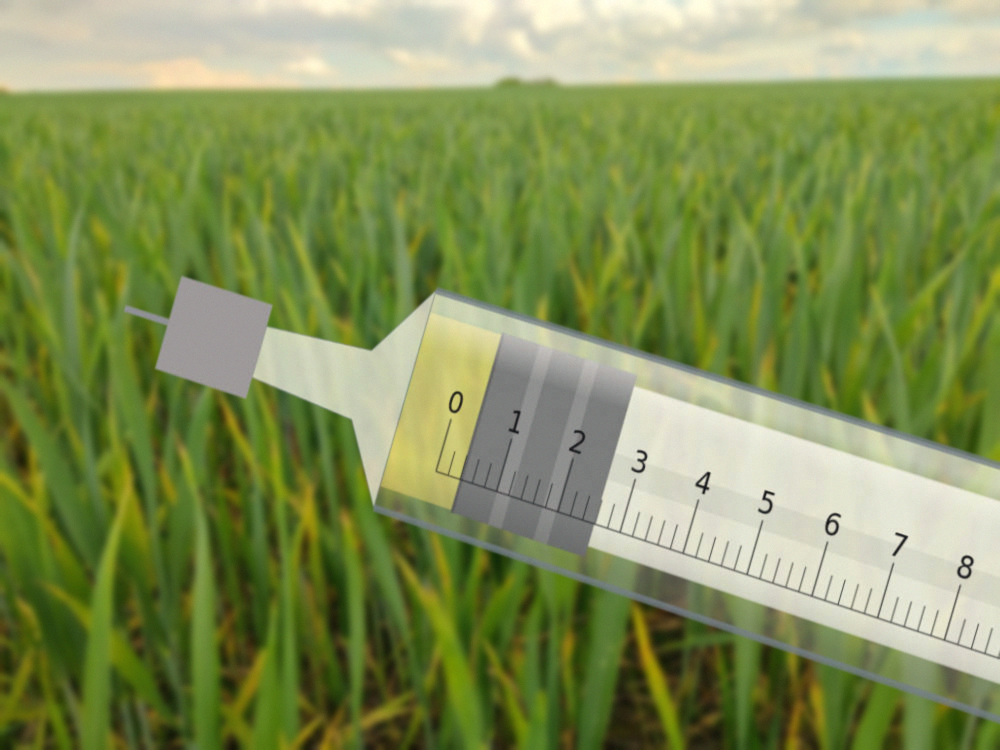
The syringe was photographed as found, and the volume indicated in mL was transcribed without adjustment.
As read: 0.4 mL
